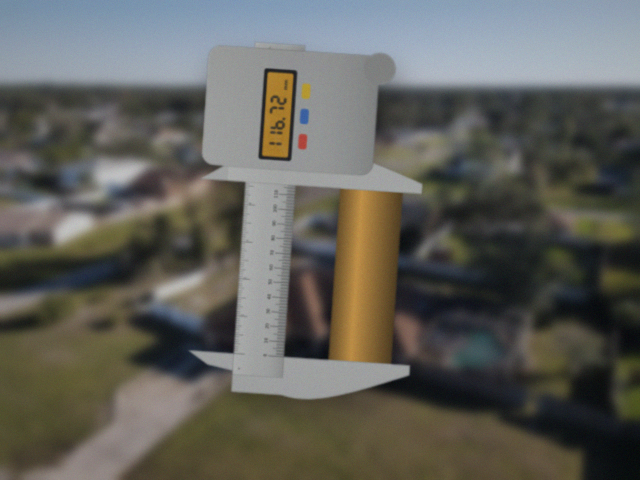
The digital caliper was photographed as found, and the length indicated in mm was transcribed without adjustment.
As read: 116.72 mm
